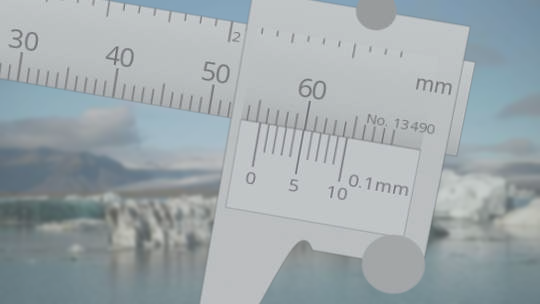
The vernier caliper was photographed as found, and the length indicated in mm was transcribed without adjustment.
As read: 55.4 mm
